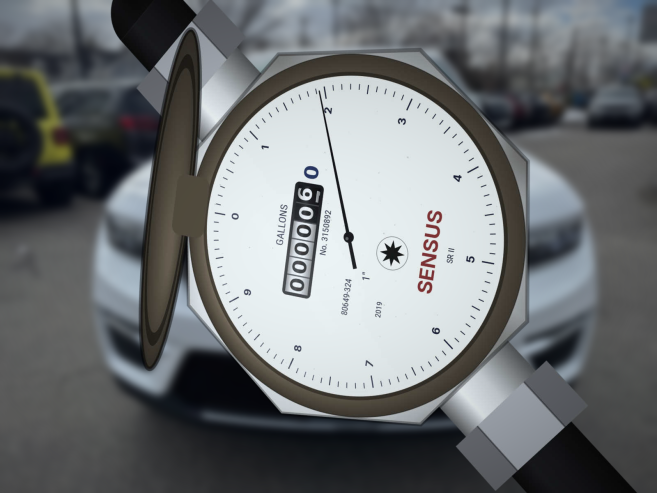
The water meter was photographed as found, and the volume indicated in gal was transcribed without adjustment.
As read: 61.9 gal
